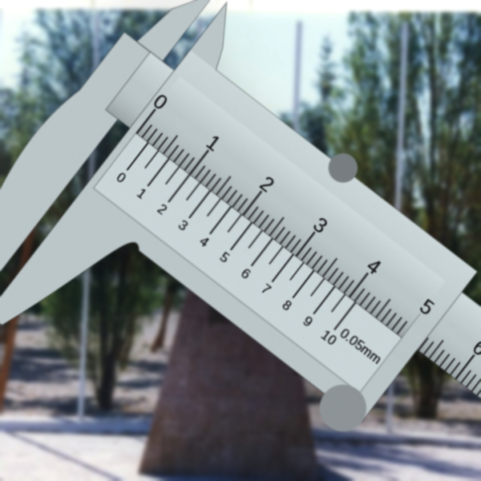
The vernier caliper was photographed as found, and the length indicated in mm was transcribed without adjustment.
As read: 2.2 mm
